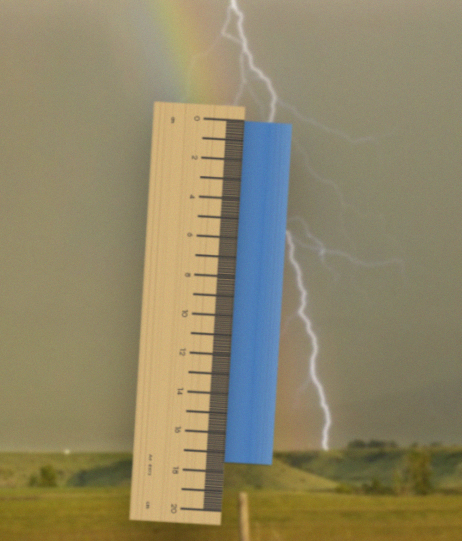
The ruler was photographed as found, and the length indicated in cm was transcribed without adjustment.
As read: 17.5 cm
